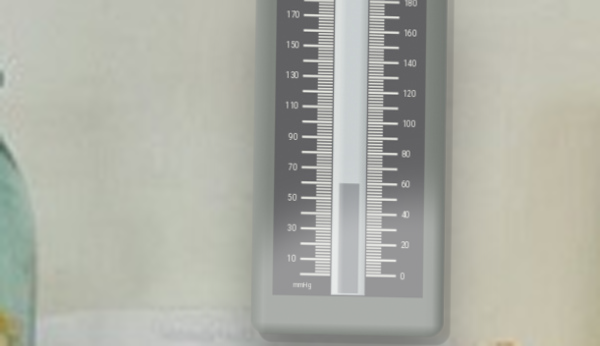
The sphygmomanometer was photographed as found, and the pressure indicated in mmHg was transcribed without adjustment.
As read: 60 mmHg
